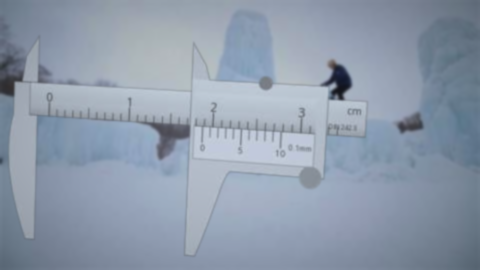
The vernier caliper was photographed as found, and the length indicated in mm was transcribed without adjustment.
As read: 18.8 mm
